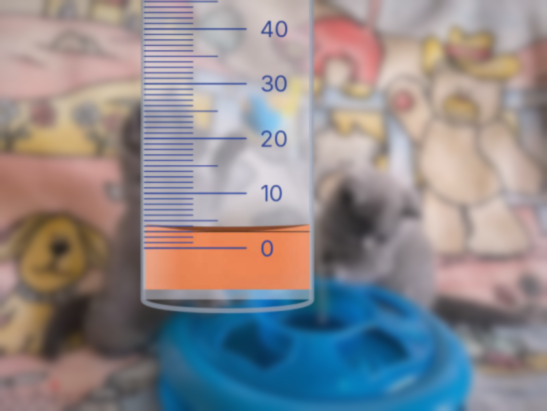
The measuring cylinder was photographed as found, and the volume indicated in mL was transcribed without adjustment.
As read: 3 mL
